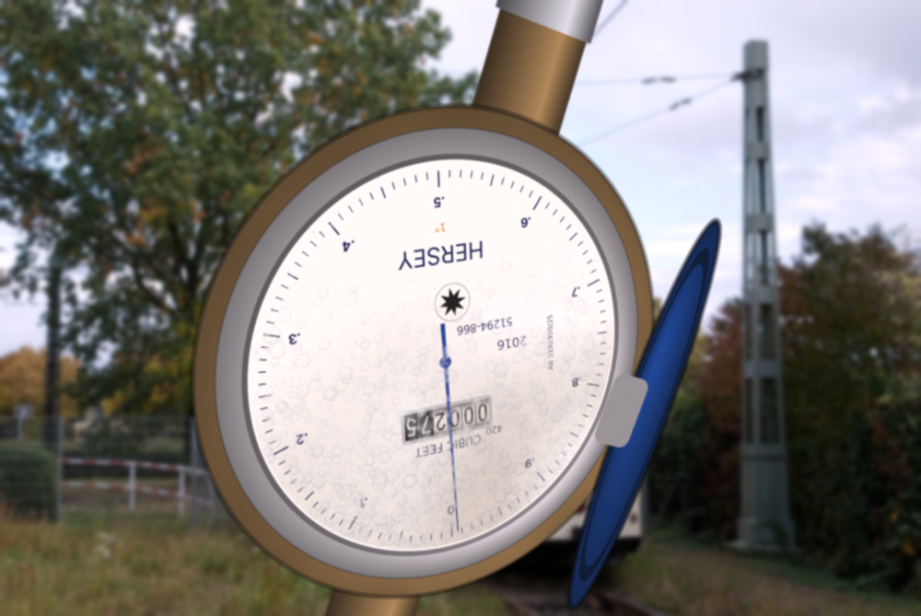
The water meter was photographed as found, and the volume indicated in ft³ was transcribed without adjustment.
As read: 274.99 ft³
